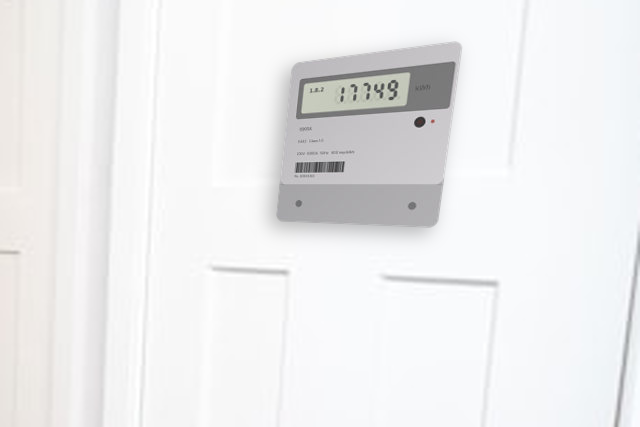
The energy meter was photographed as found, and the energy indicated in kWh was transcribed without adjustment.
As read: 17749 kWh
